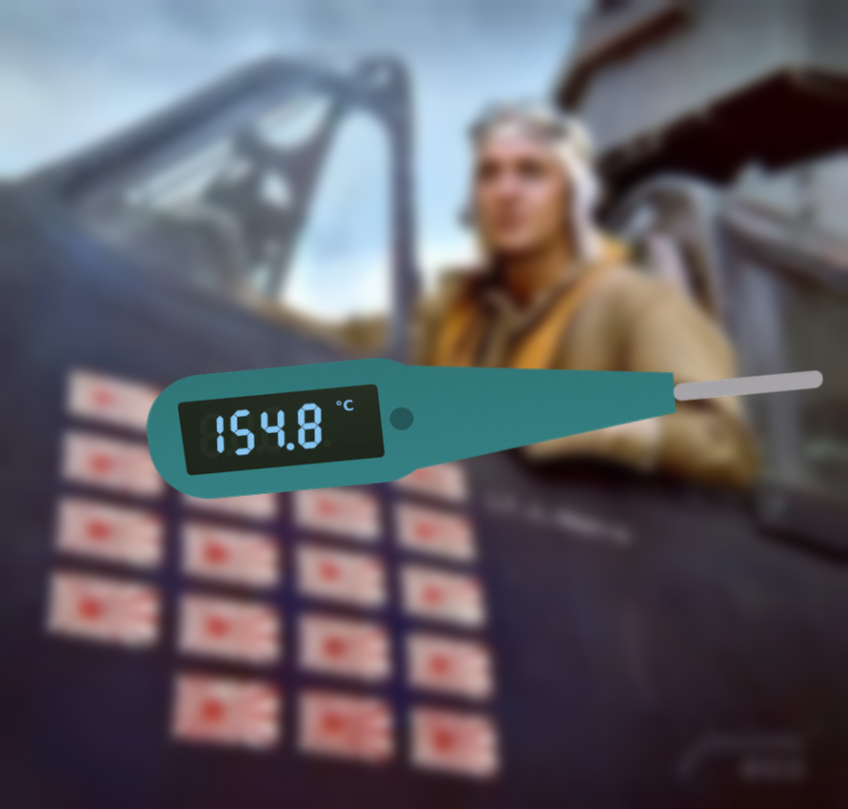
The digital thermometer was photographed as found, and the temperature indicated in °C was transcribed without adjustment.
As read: 154.8 °C
